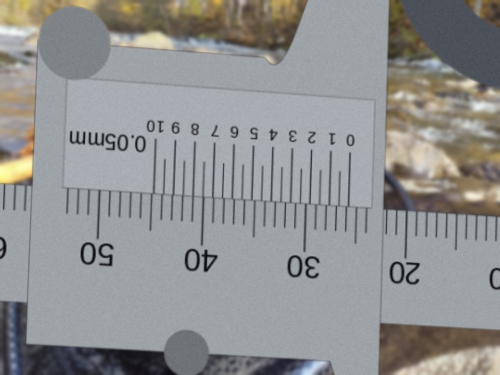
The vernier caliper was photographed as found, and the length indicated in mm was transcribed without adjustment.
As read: 25.8 mm
